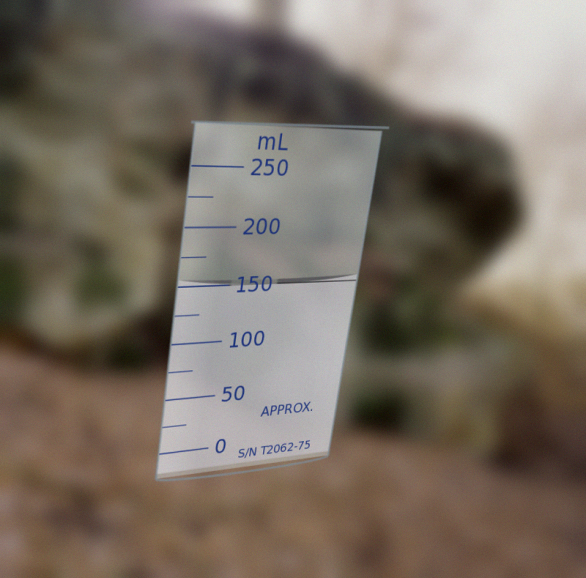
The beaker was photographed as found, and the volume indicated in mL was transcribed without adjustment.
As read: 150 mL
